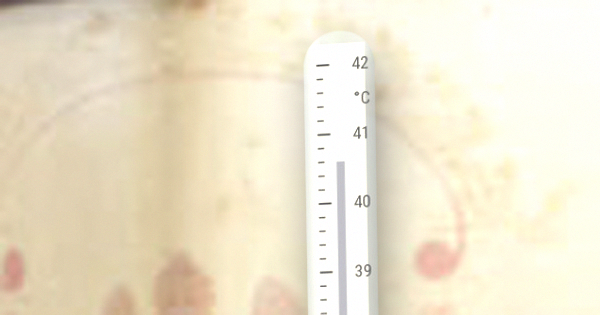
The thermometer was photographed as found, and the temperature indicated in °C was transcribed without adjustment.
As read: 40.6 °C
